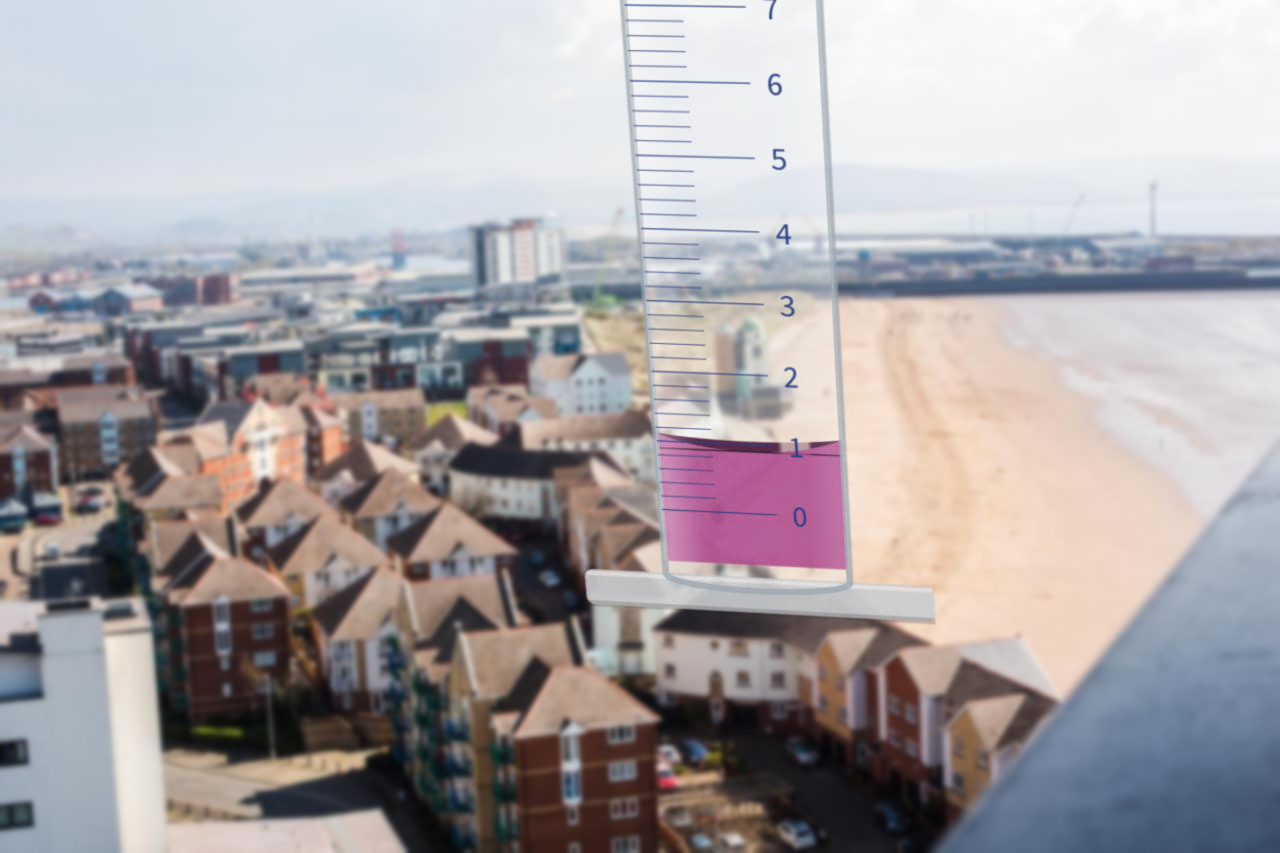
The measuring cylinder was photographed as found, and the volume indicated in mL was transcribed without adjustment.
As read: 0.9 mL
